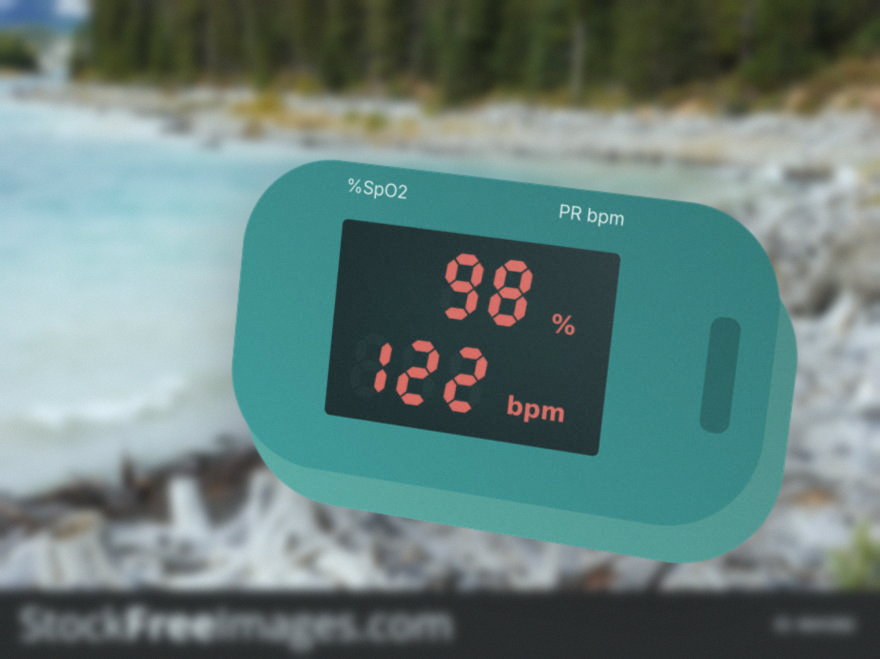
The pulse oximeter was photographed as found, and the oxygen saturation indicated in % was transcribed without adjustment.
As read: 98 %
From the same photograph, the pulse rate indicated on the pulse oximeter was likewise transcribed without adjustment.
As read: 122 bpm
